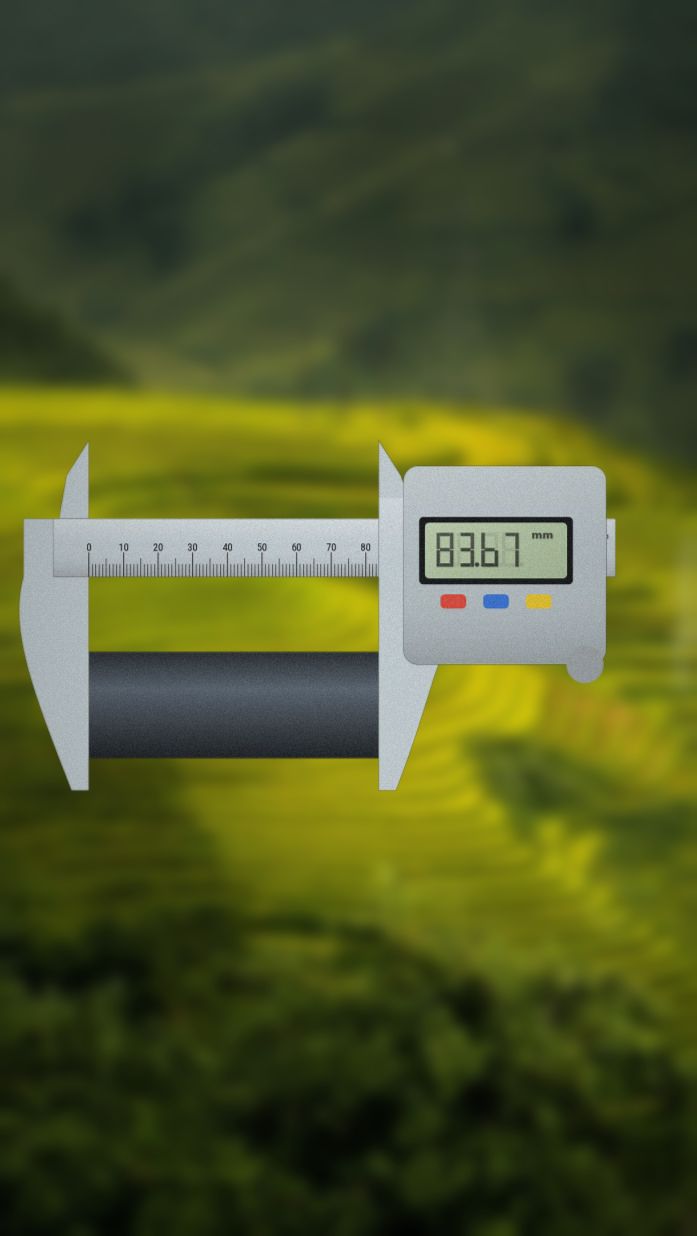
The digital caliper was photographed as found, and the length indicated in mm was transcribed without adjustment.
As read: 83.67 mm
